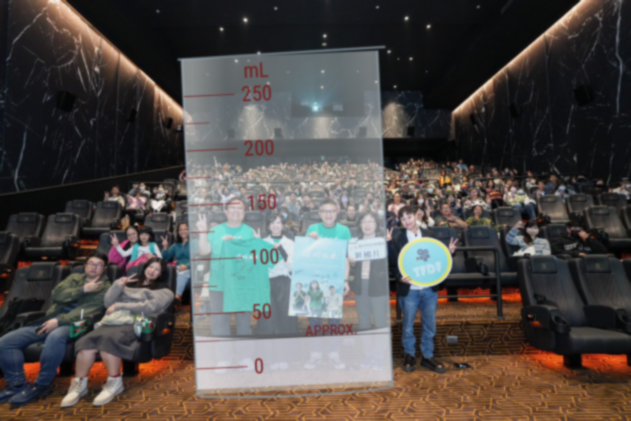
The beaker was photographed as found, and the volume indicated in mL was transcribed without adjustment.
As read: 25 mL
